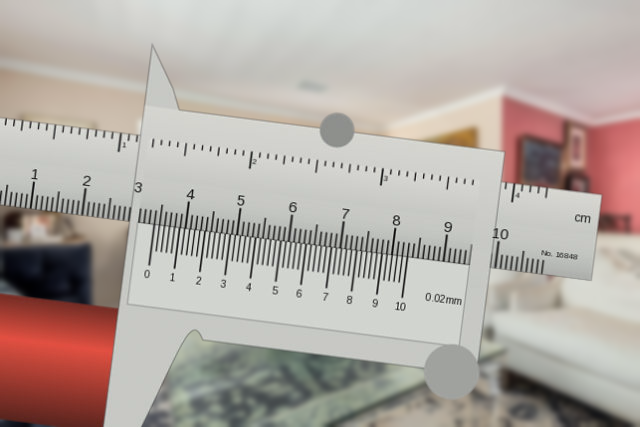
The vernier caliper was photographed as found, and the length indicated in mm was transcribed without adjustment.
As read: 34.0 mm
